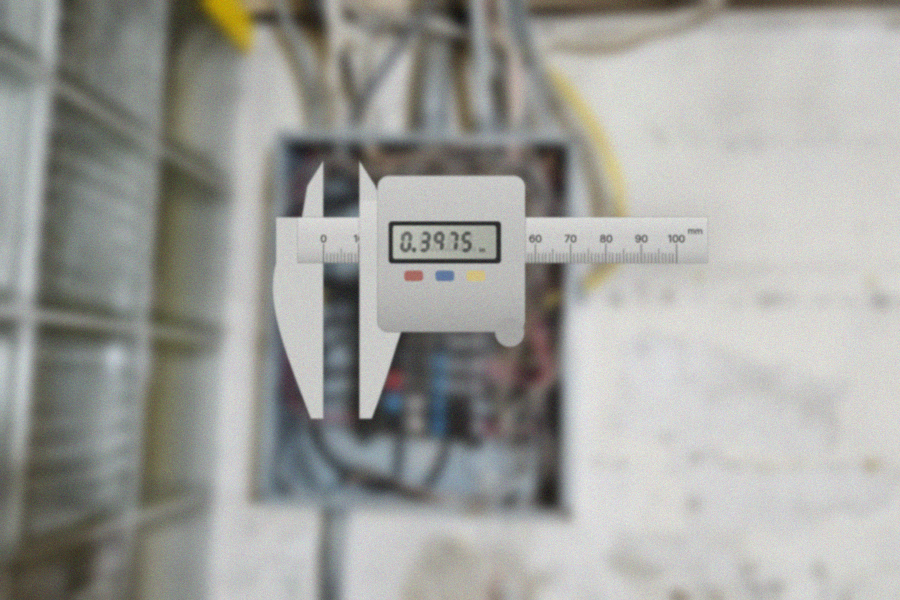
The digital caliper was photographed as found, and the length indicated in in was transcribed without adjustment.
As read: 0.3975 in
